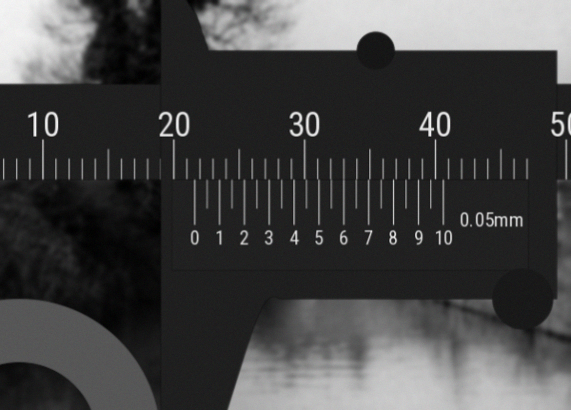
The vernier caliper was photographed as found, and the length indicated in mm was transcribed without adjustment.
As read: 21.6 mm
